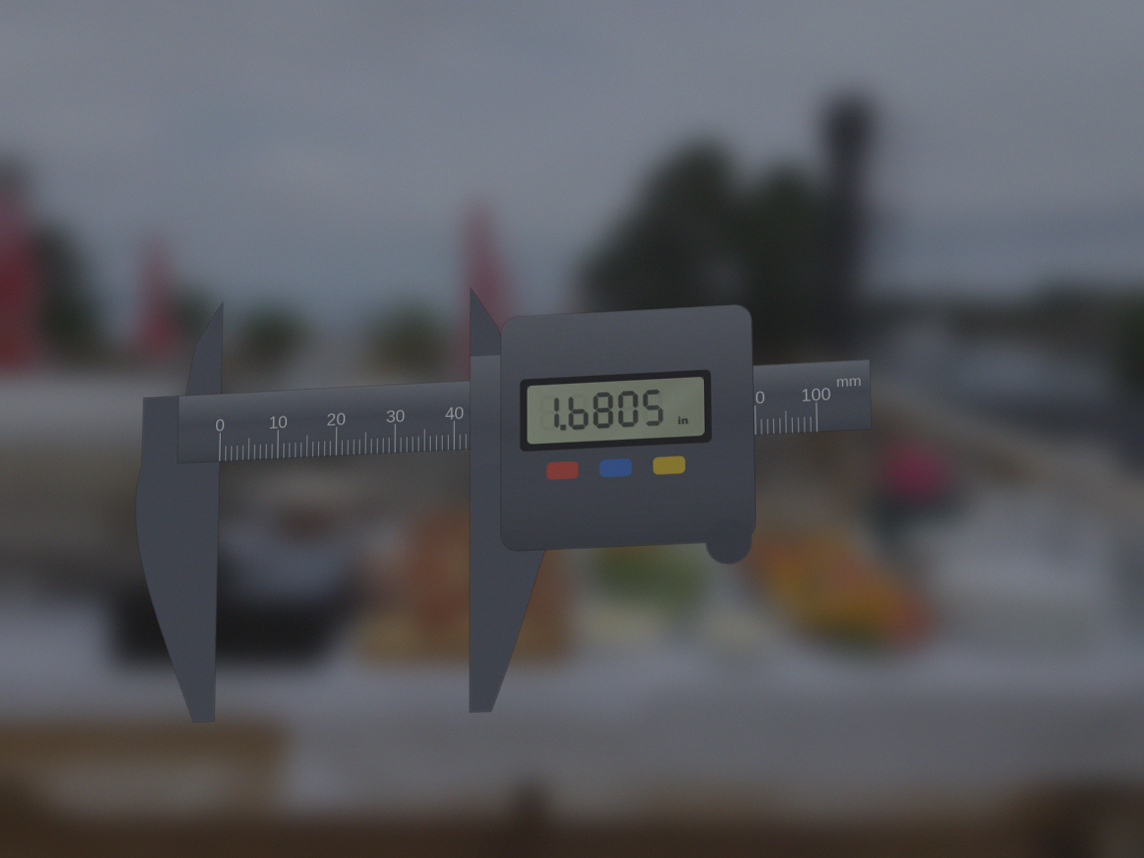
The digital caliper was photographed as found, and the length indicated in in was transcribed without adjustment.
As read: 1.6805 in
